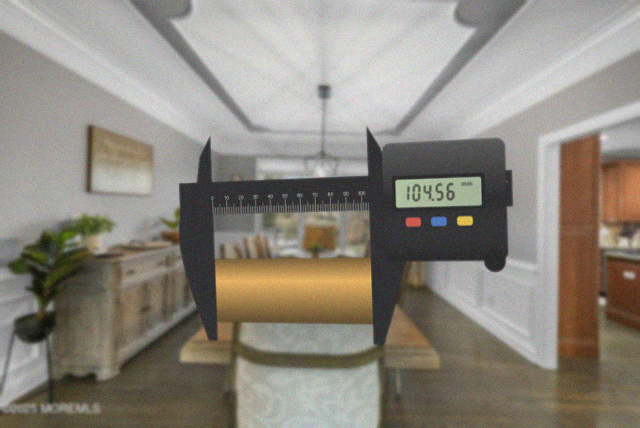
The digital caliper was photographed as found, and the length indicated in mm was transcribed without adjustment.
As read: 104.56 mm
